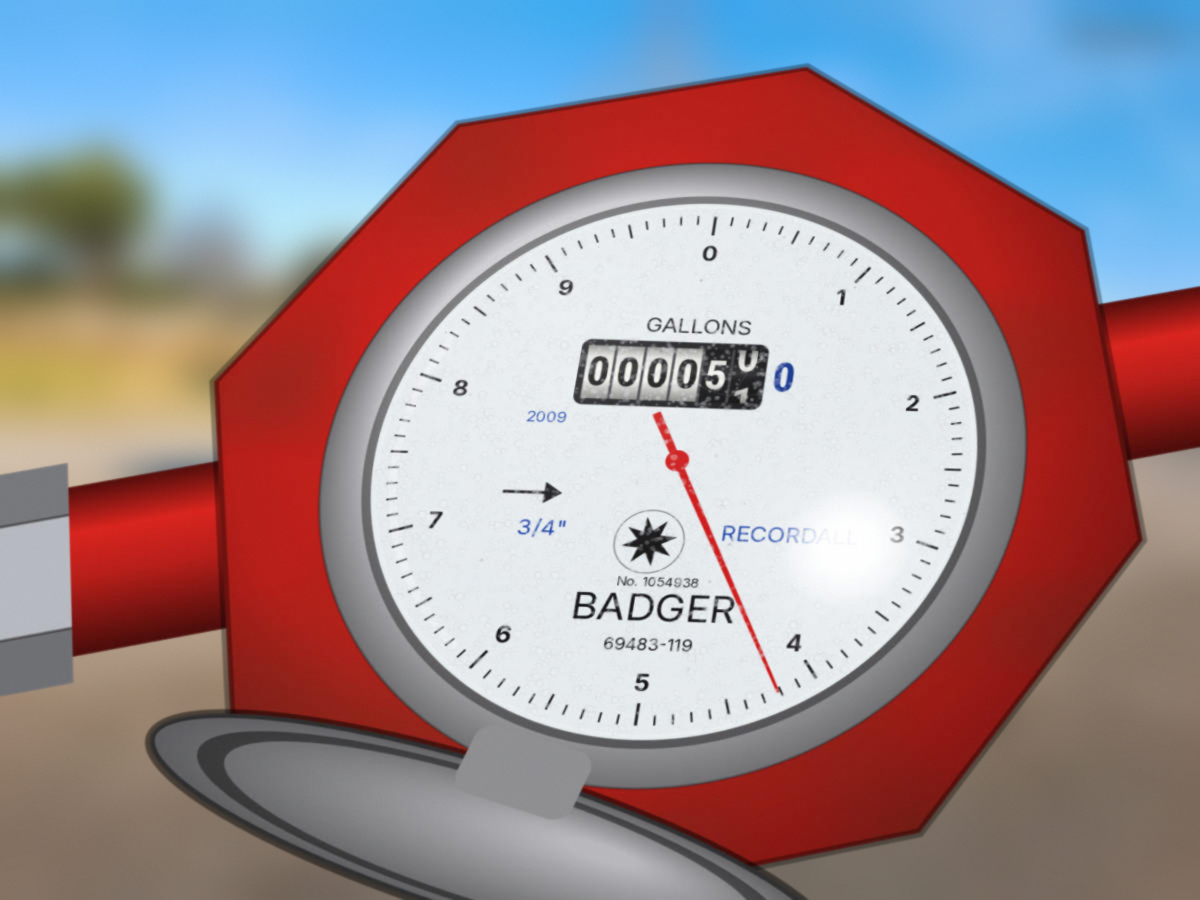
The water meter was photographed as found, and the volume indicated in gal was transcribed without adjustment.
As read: 504.2 gal
